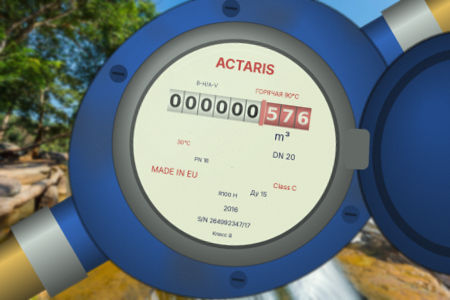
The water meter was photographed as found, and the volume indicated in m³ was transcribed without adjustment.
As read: 0.576 m³
